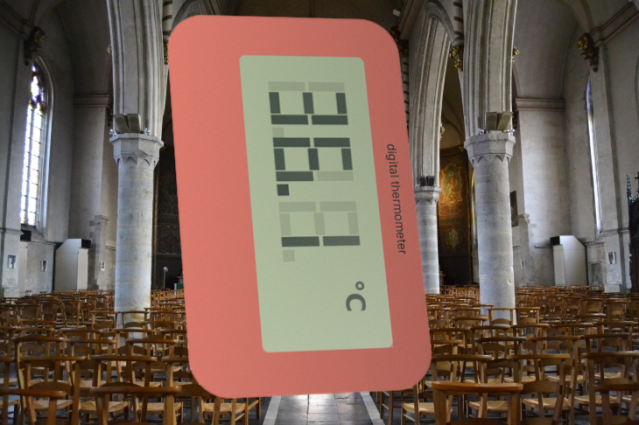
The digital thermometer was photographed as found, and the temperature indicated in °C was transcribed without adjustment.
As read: 36.1 °C
